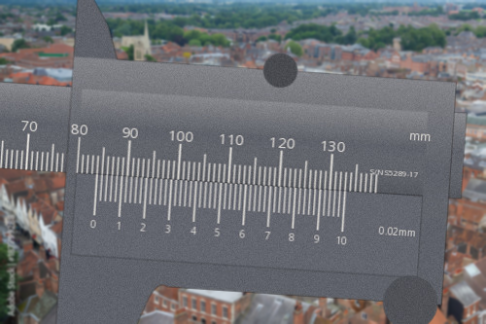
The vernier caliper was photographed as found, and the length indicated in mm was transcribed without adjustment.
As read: 84.0 mm
